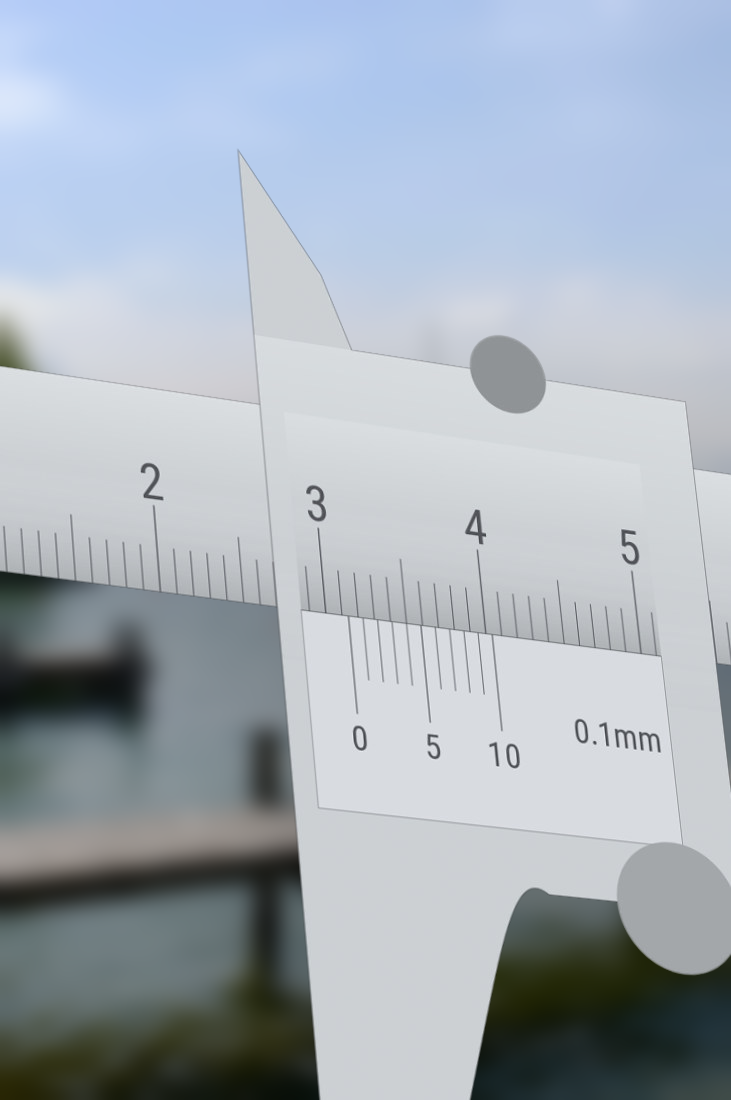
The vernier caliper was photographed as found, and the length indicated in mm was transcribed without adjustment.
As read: 31.4 mm
